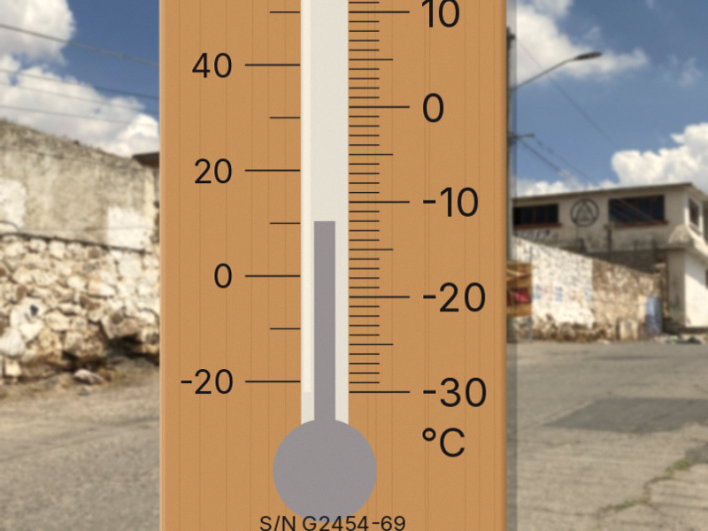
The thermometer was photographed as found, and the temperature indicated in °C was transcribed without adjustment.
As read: -12 °C
